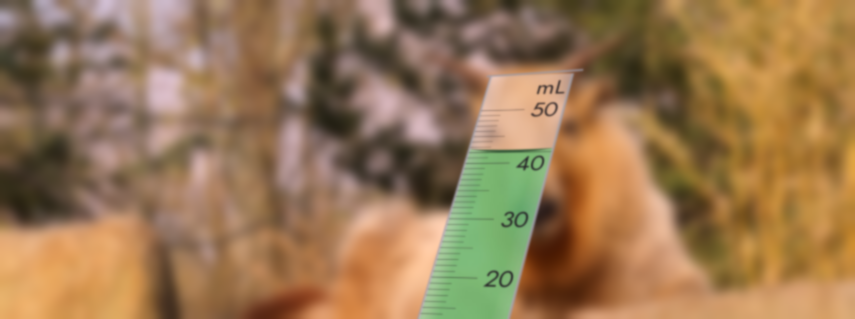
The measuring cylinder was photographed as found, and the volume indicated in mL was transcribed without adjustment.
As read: 42 mL
